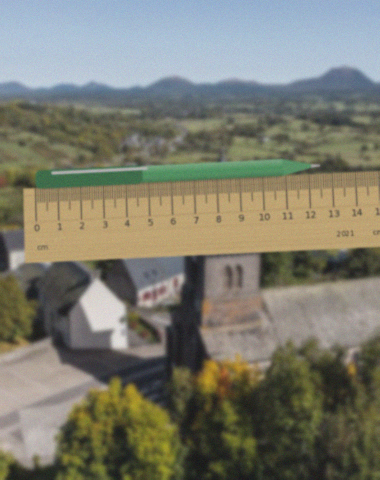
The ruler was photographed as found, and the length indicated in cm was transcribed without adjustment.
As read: 12.5 cm
